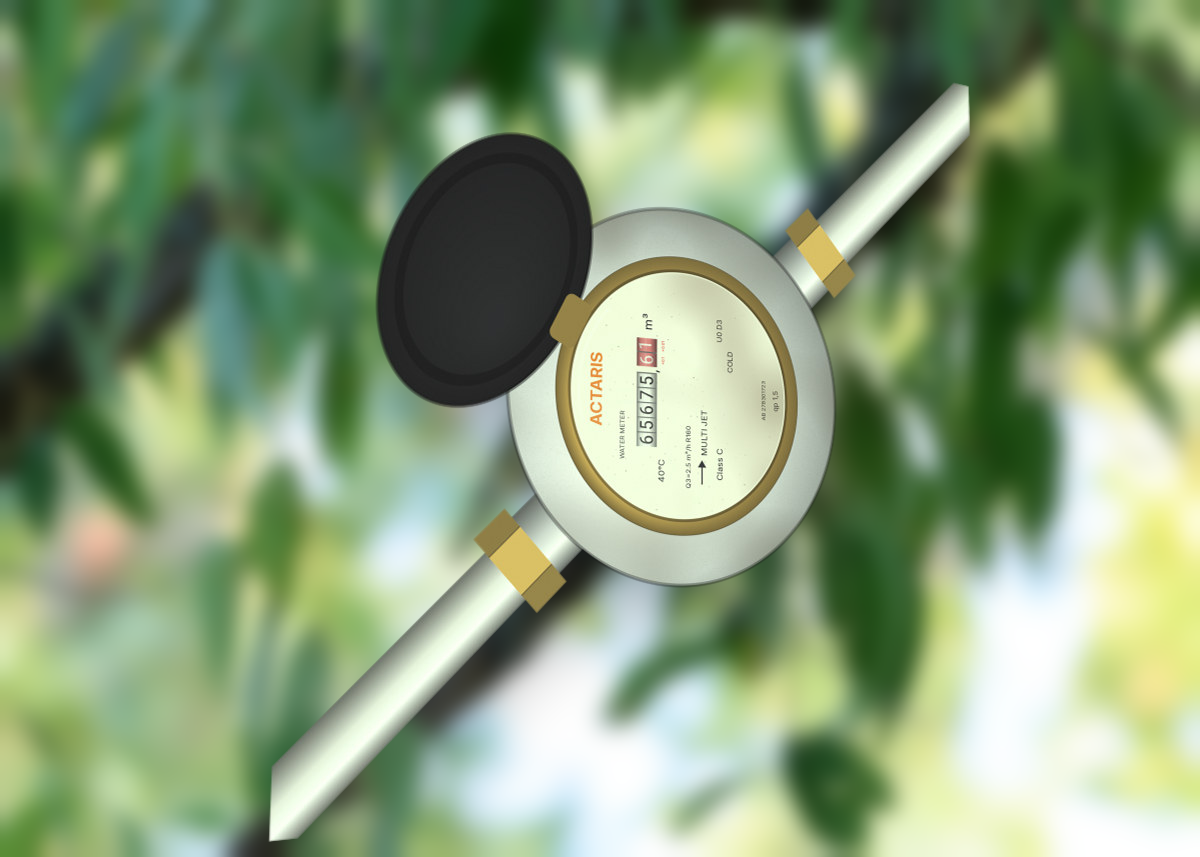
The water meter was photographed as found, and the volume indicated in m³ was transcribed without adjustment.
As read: 65675.61 m³
